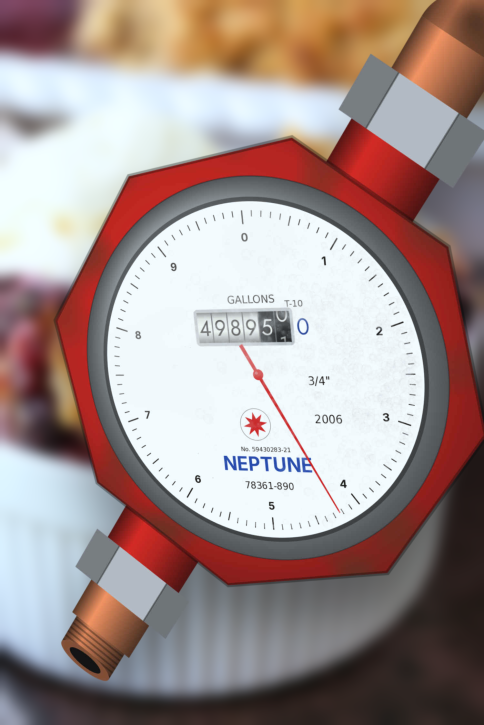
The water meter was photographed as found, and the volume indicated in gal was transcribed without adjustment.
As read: 4989504.2 gal
